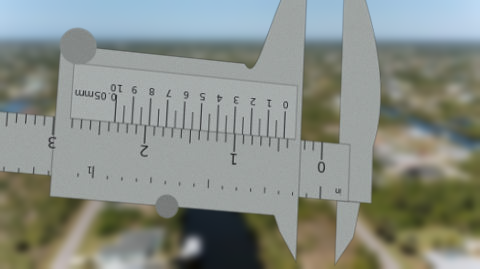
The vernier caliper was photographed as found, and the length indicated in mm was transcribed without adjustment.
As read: 4.4 mm
